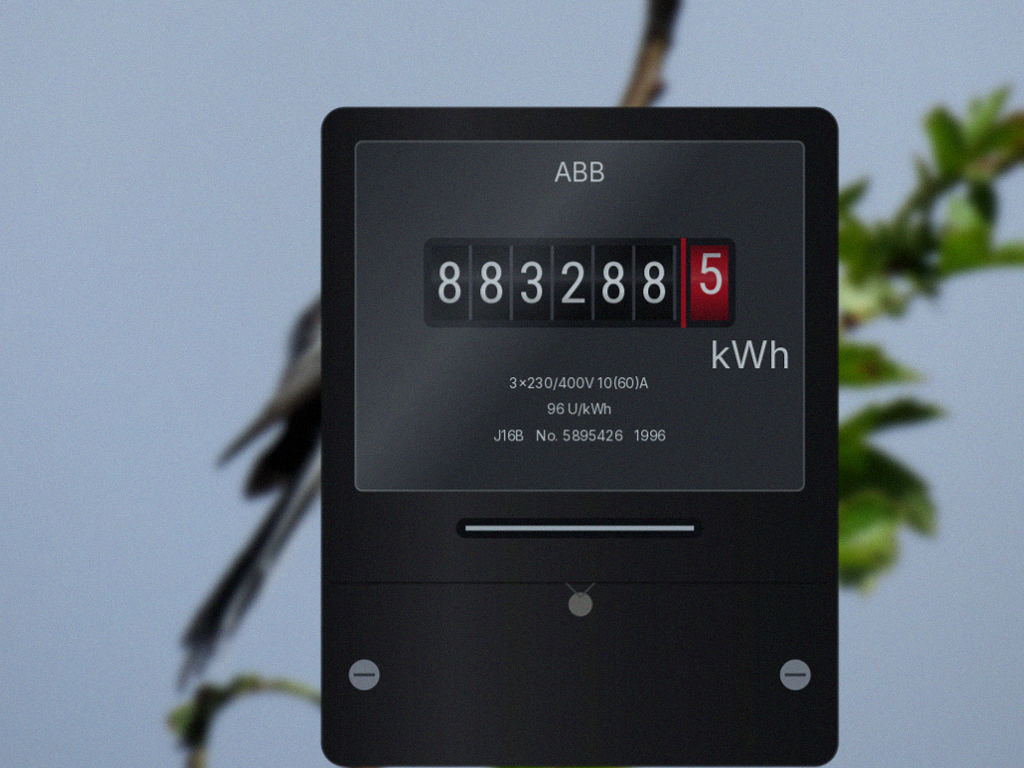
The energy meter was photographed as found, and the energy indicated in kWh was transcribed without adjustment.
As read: 883288.5 kWh
